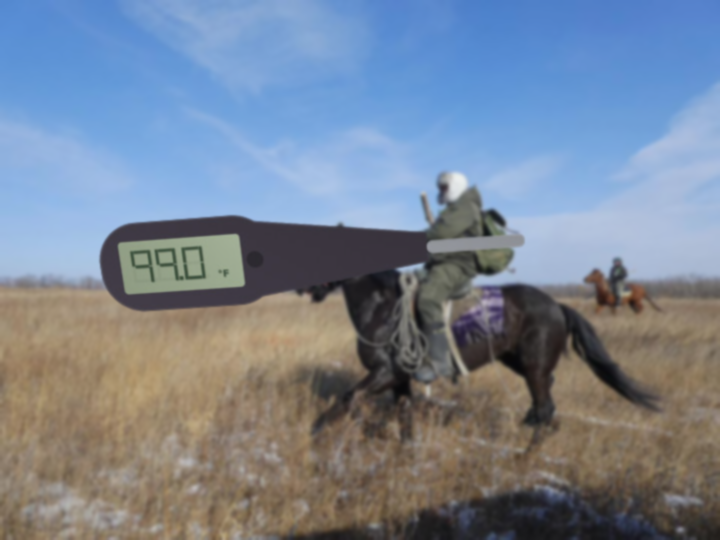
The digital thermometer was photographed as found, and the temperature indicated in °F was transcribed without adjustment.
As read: 99.0 °F
